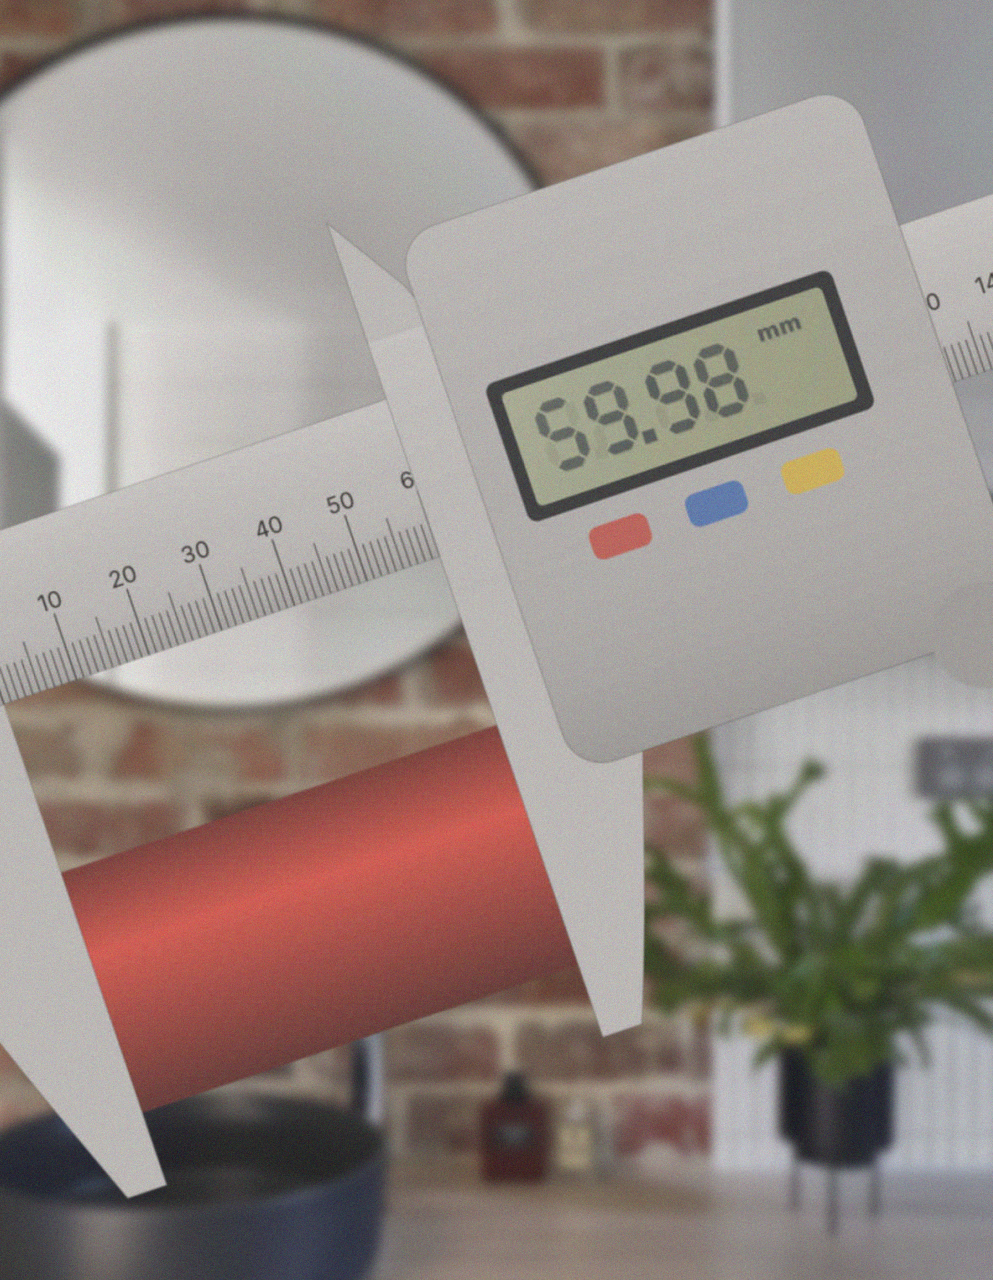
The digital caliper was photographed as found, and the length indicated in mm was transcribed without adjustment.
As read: 59.98 mm
